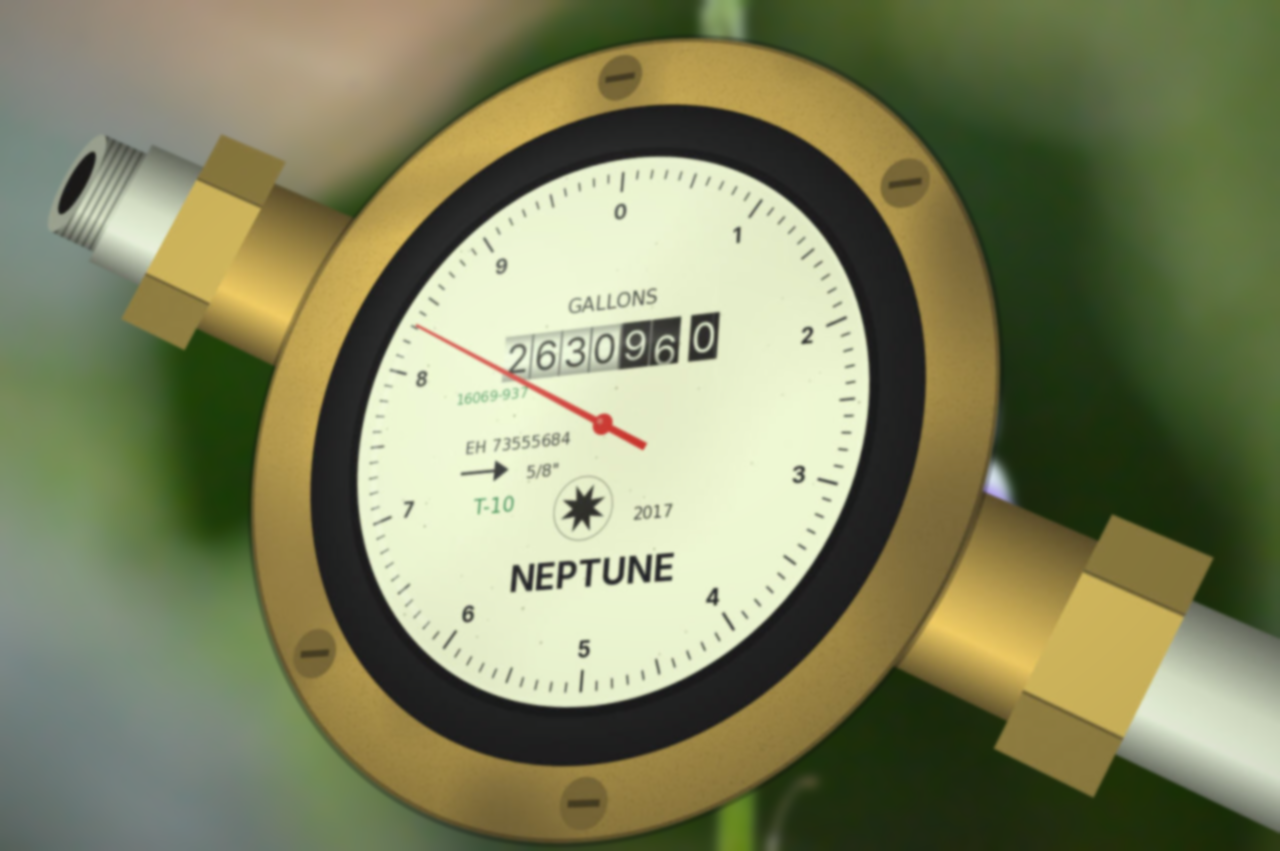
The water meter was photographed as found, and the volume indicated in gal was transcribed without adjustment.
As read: 2630958.3 gal
